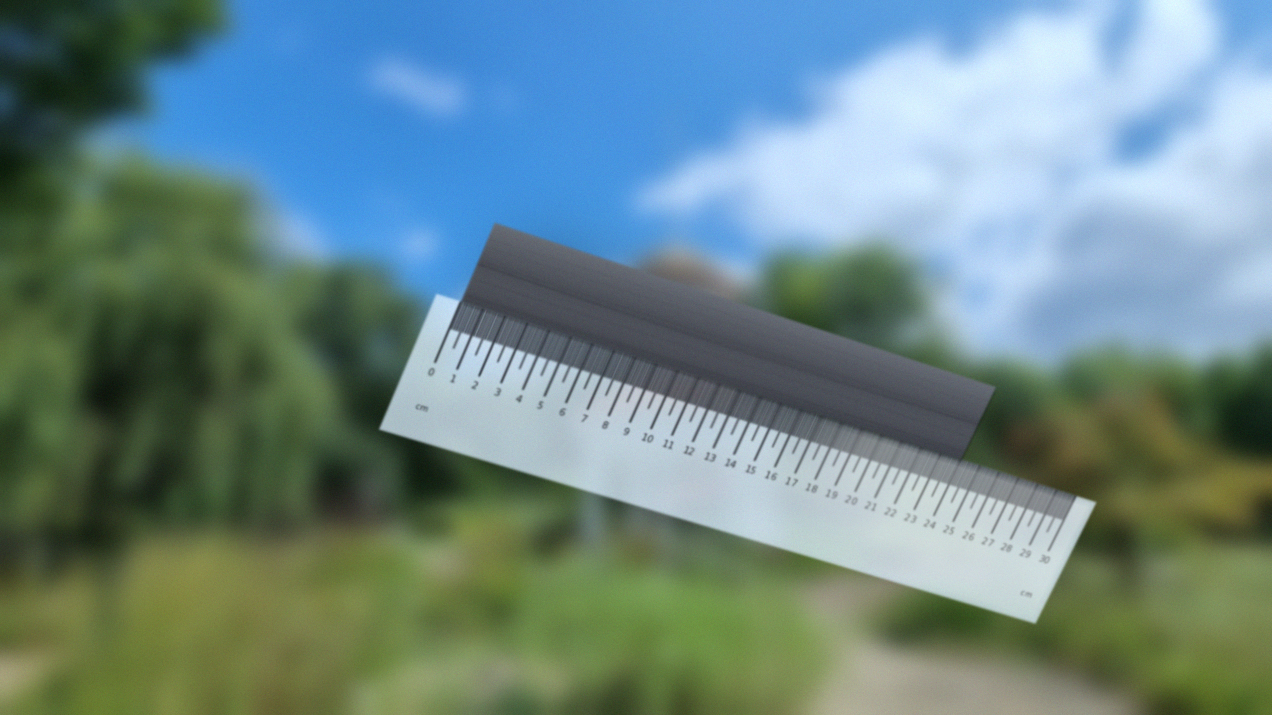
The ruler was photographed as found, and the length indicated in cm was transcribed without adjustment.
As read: 24 cm
